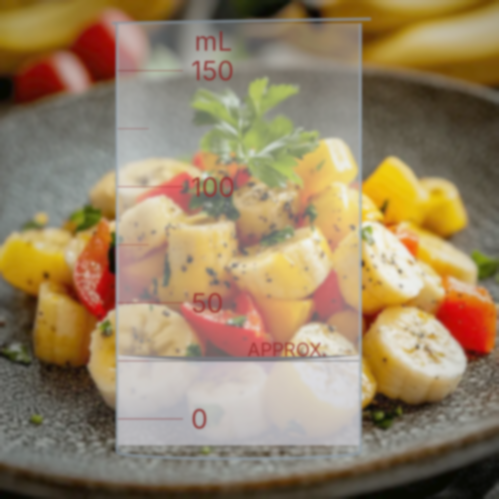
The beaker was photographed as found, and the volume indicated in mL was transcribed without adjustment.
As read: 25 mL
